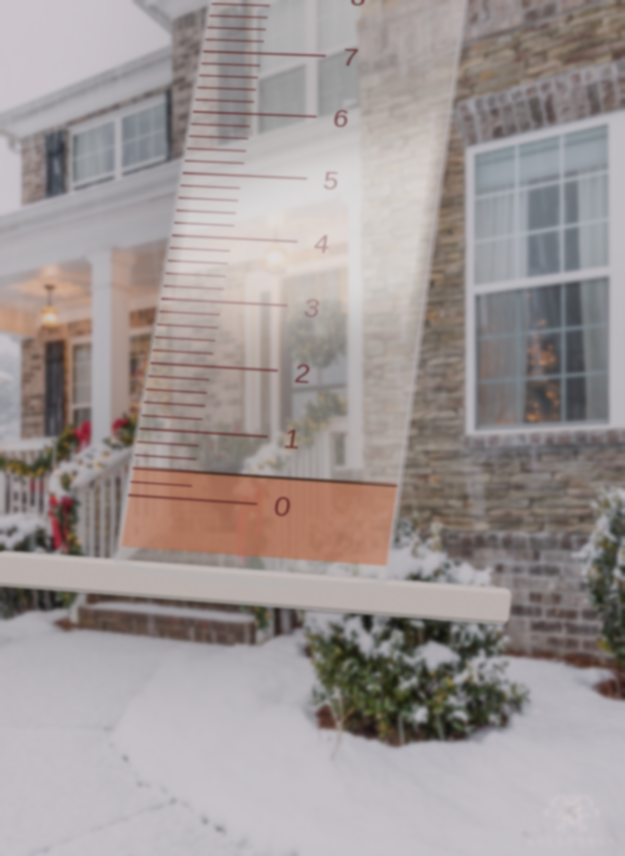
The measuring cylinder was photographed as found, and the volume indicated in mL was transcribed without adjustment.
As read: 0.4 mL
